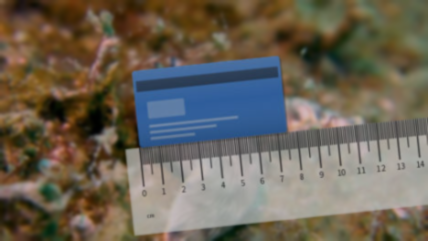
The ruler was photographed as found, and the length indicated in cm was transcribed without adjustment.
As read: 7.5 cm
